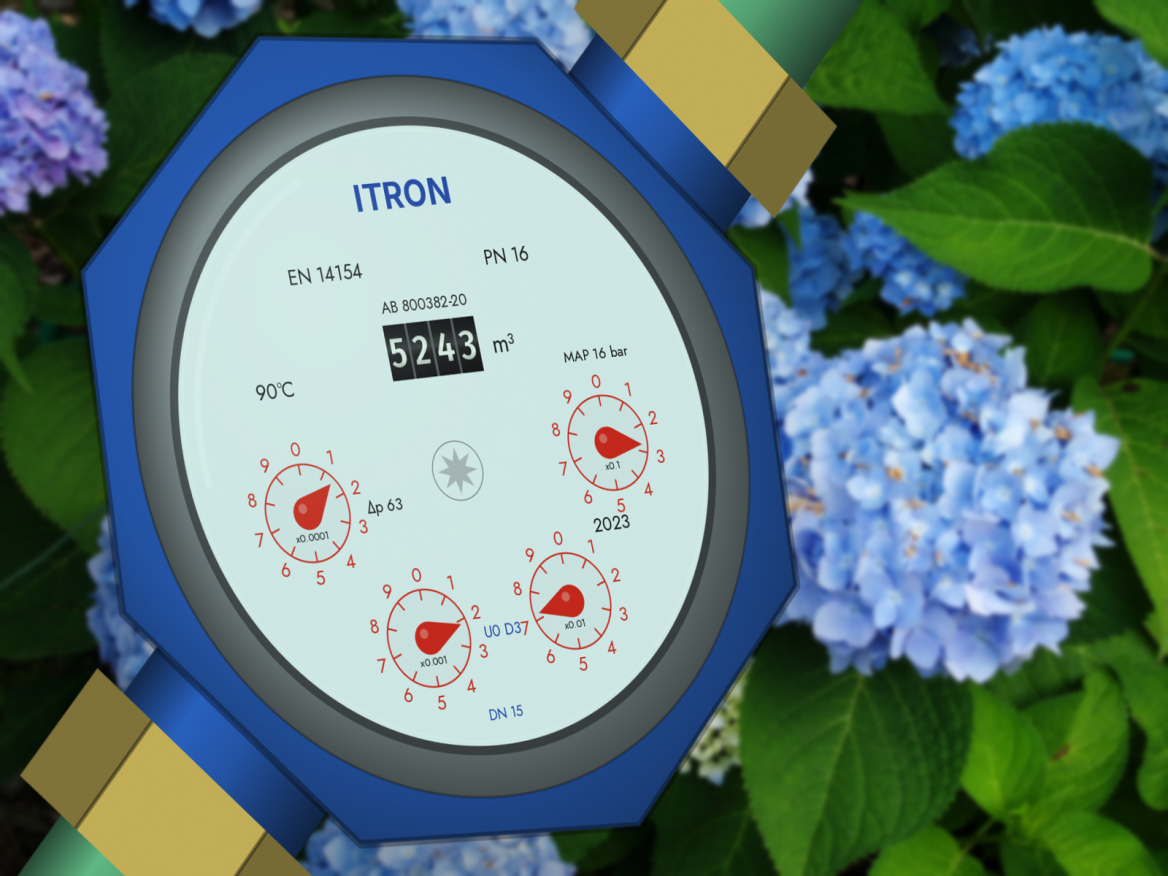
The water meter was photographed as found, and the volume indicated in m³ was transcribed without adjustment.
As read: 5243.2721 m³
